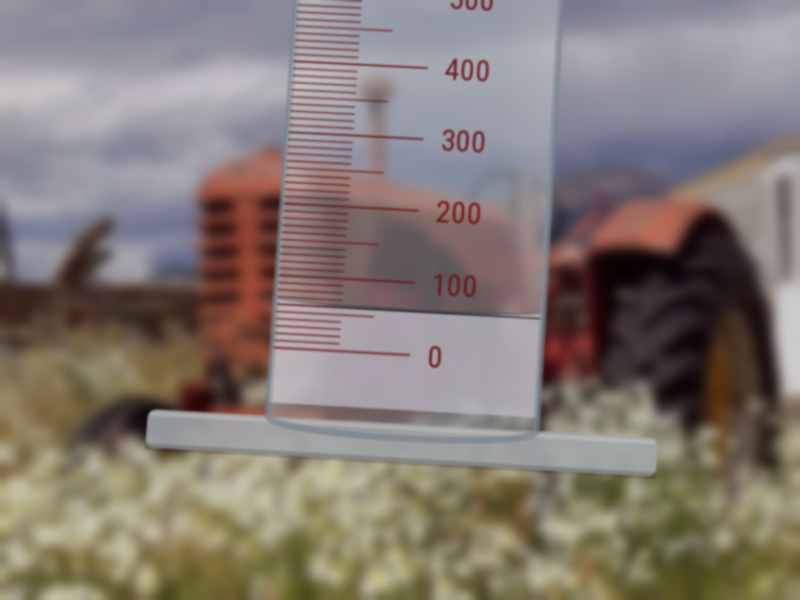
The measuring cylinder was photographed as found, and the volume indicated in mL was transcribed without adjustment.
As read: 60 mL
